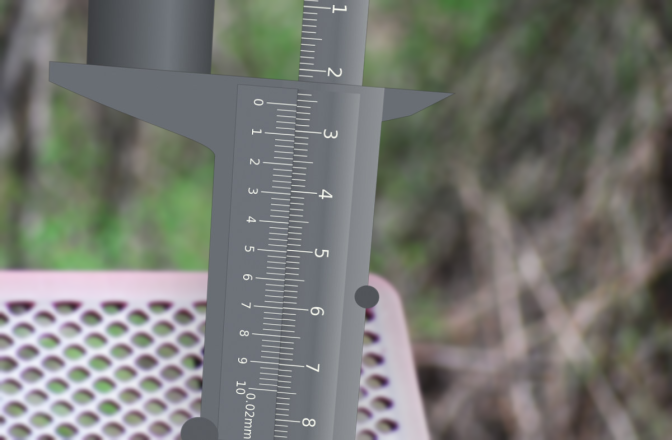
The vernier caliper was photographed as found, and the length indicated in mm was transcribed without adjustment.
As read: 25.8 mm
